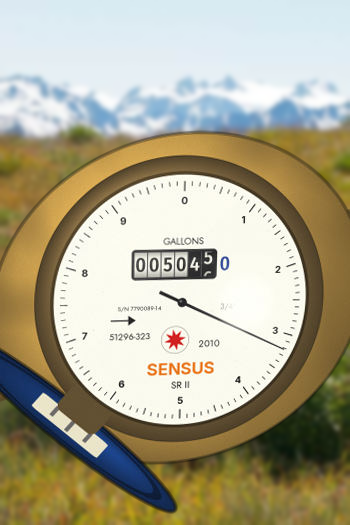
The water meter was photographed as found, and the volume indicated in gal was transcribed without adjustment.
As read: 50453.2 gal
